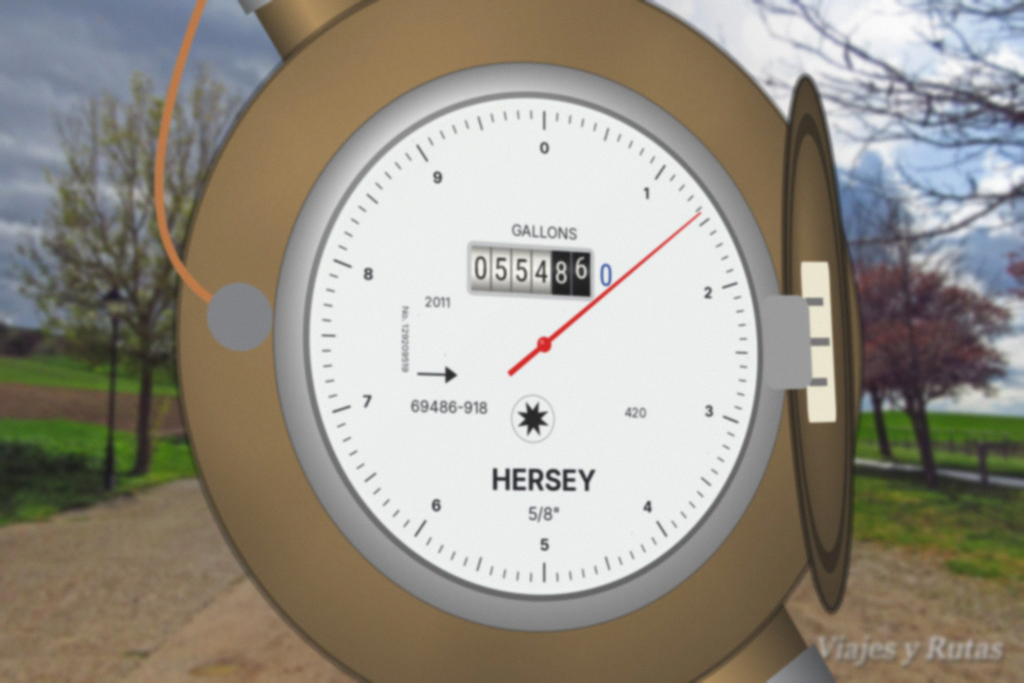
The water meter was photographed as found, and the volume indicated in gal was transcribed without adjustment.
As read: 554861.4 gal
